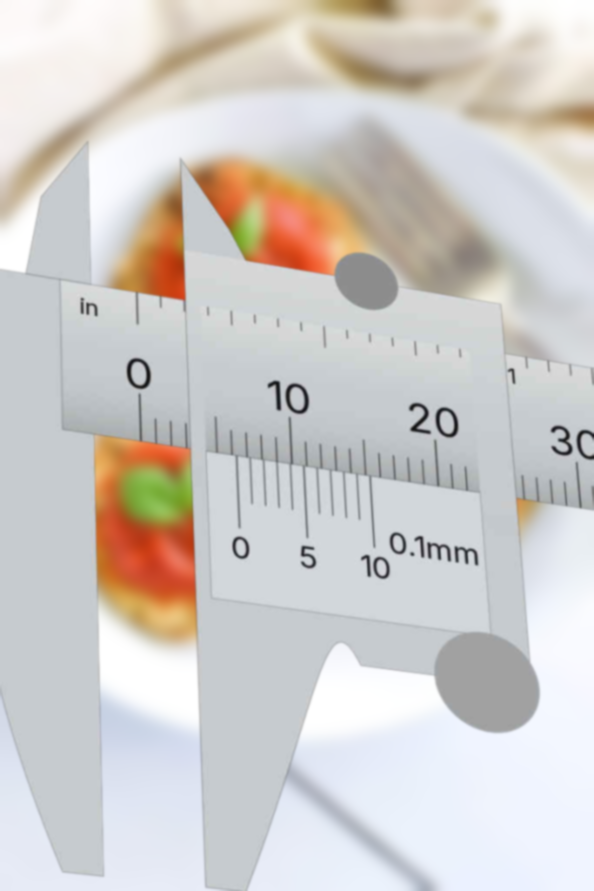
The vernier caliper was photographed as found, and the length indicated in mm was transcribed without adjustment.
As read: 6.3 mm
